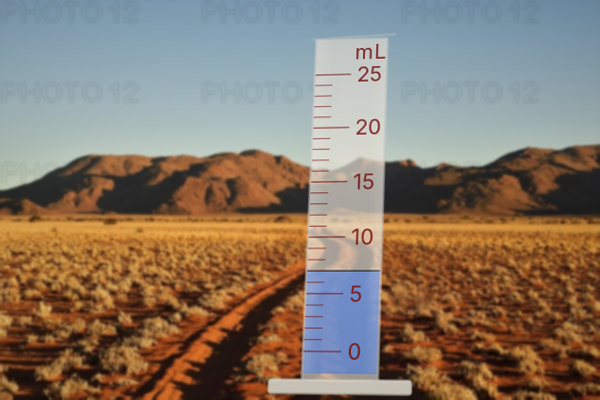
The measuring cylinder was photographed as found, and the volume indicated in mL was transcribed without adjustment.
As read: 7 mL
